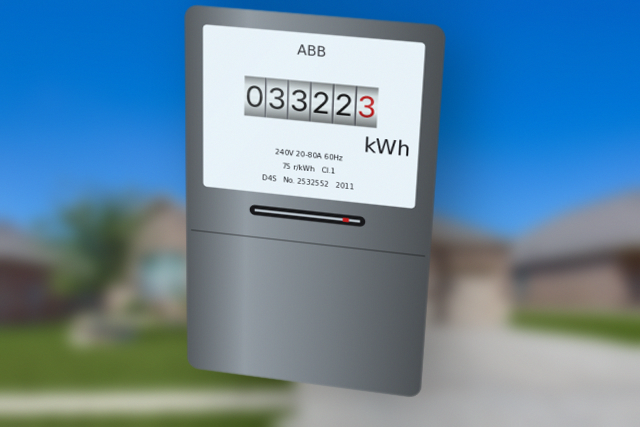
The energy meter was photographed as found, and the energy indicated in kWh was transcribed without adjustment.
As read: 3322.3 kWh
